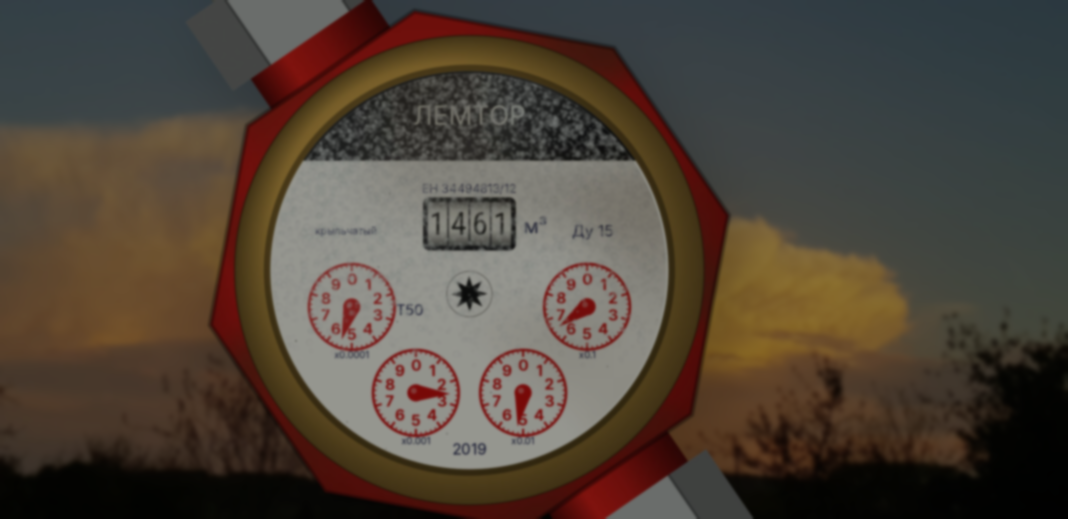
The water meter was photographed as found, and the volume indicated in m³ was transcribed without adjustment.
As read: 1461.6525 m³
